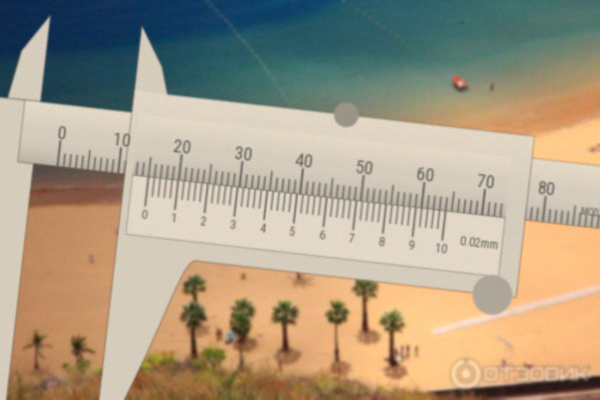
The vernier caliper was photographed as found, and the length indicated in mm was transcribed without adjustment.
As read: 15.0 mm
